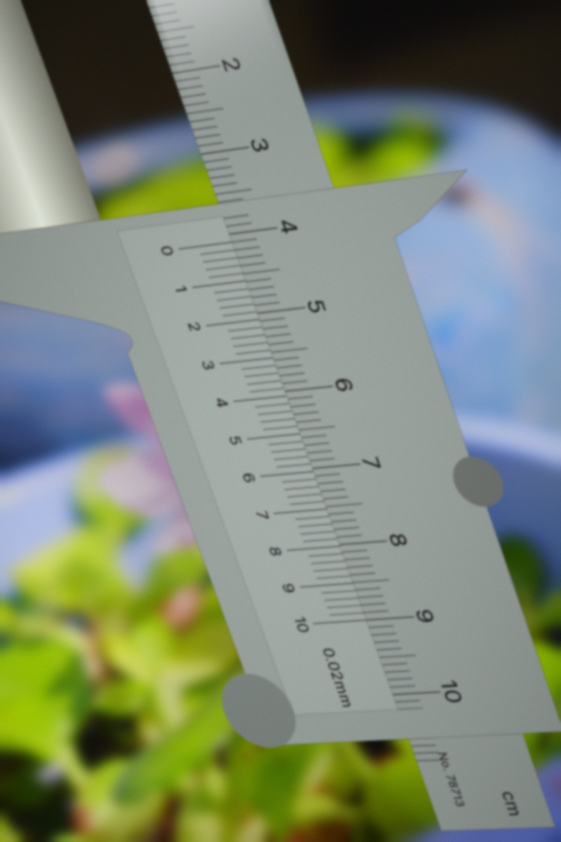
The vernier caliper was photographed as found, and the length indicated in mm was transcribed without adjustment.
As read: 41.0 mm
